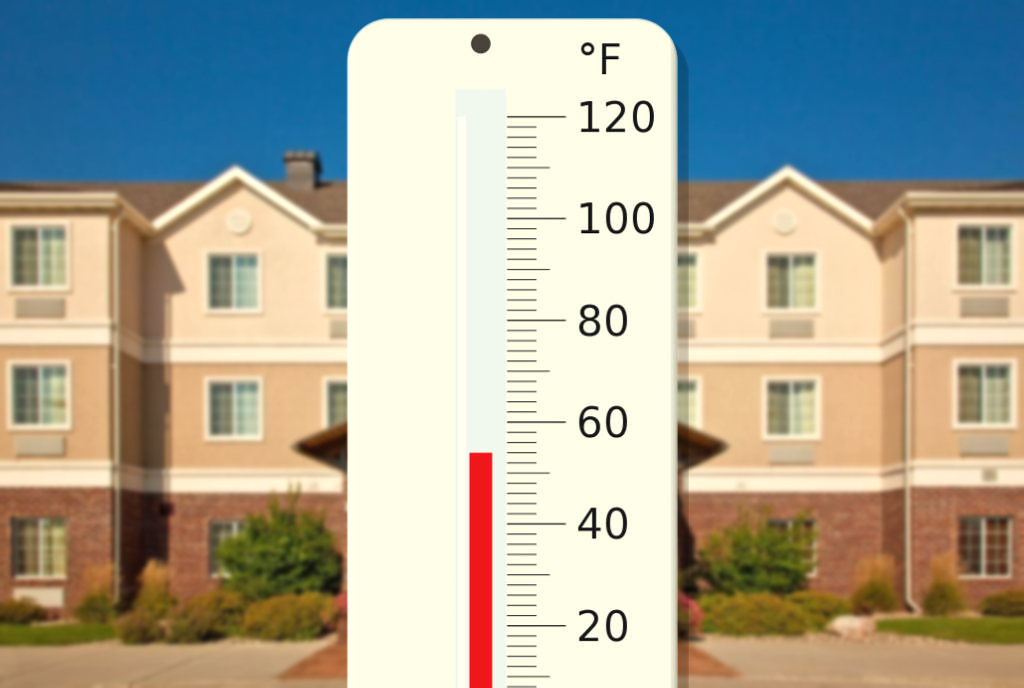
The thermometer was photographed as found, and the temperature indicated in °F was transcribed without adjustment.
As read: 54 °F
